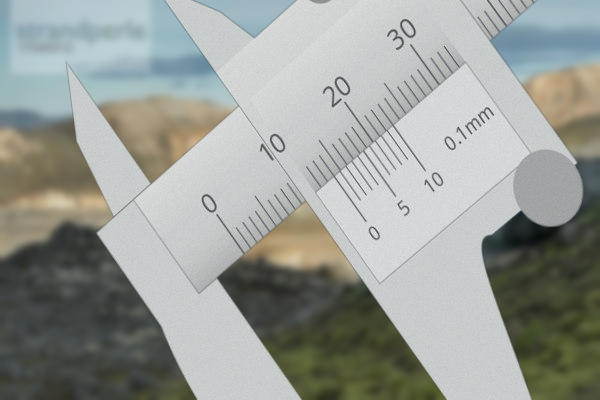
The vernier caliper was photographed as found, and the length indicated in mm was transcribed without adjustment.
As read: 14.0 mm
